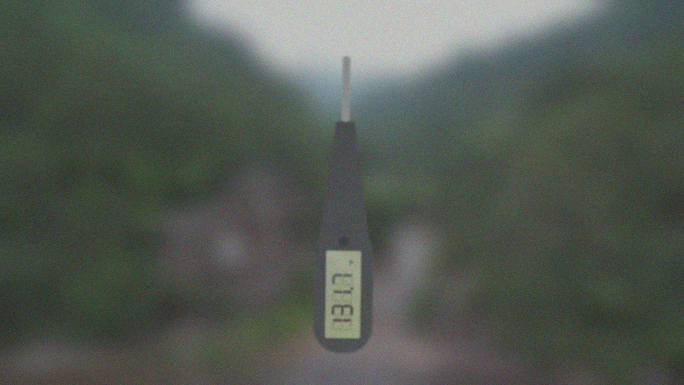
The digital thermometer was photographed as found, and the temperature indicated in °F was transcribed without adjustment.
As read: 131.7 °F
